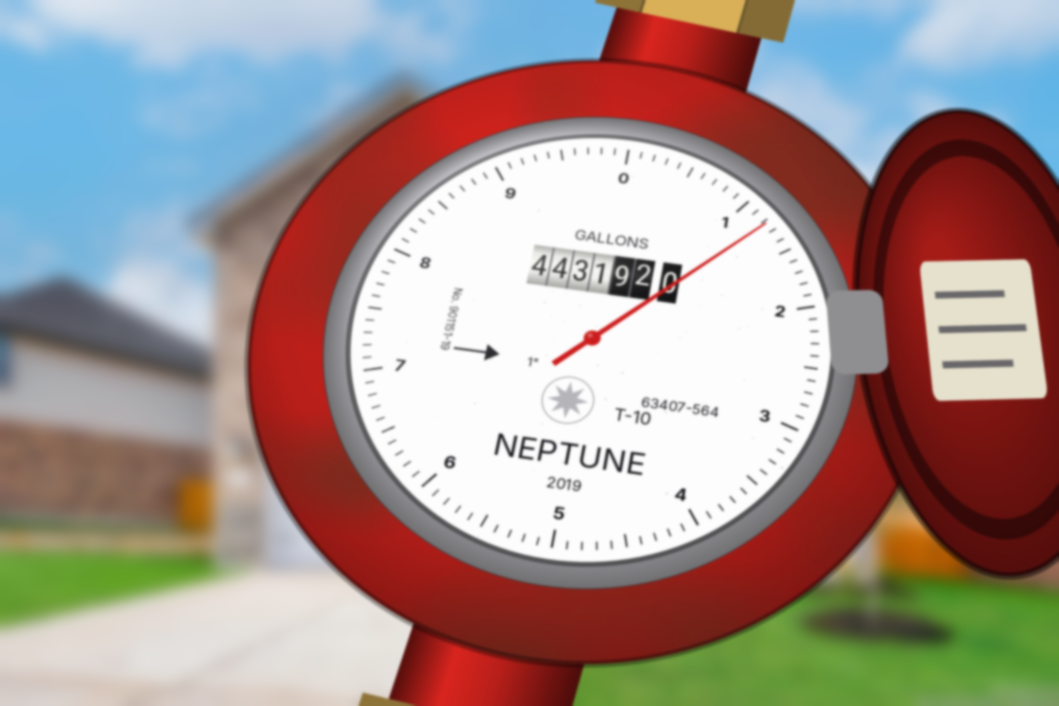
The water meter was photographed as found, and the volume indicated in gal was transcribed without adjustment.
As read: 4431921.2 gal
